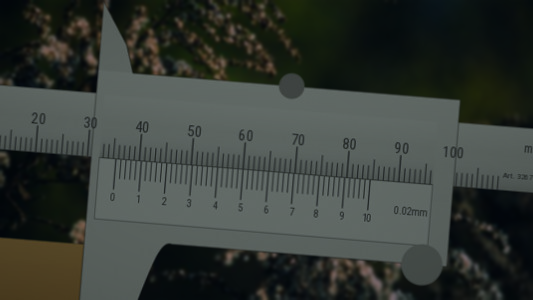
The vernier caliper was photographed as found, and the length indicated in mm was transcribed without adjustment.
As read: 35.5 mm
